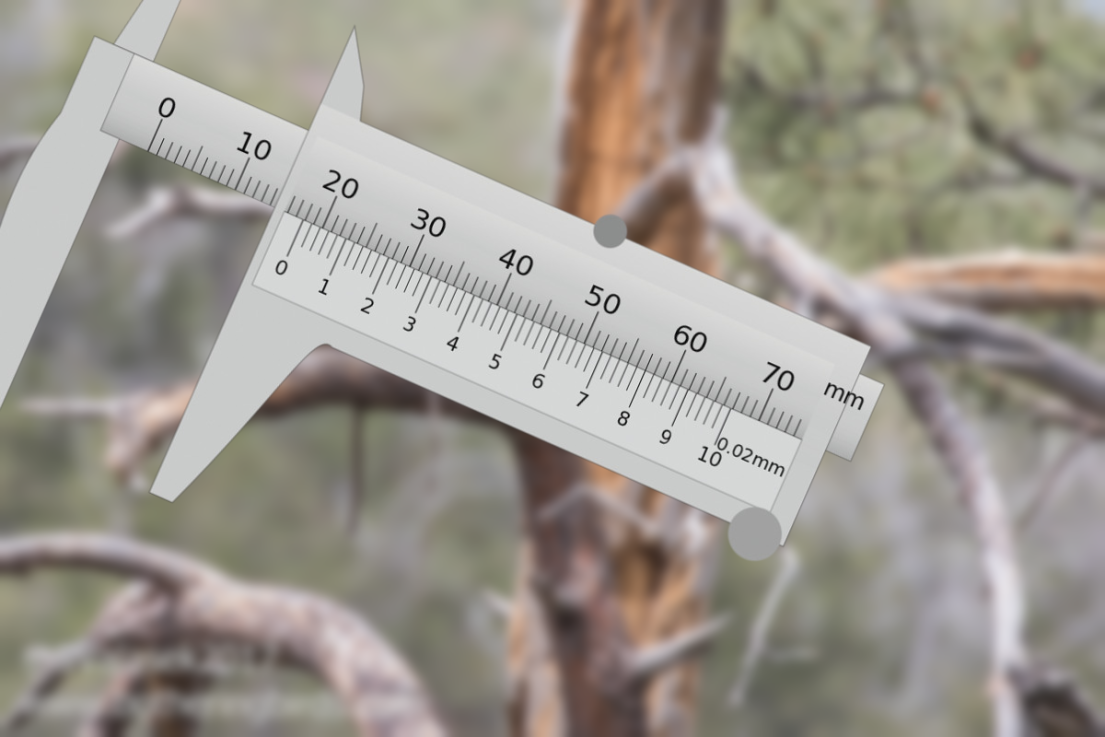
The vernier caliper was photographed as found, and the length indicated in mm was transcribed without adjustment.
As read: 17.8 mm
